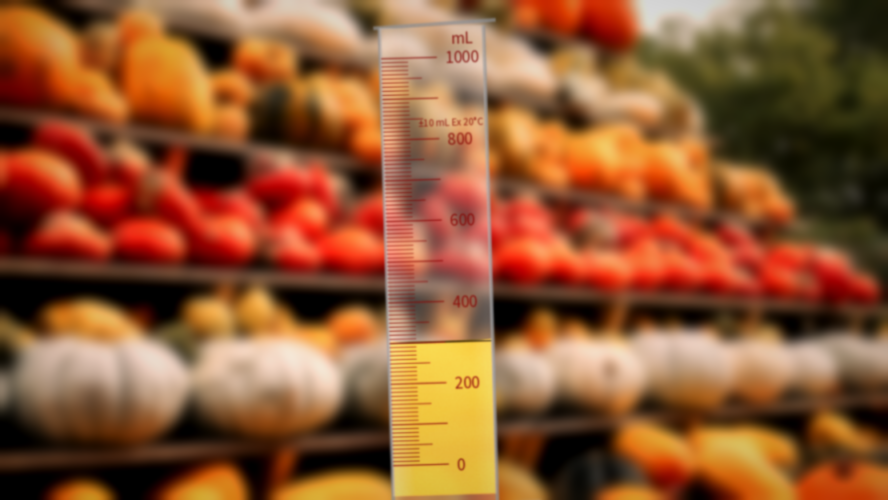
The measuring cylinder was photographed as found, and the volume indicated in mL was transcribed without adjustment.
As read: 300 mL
